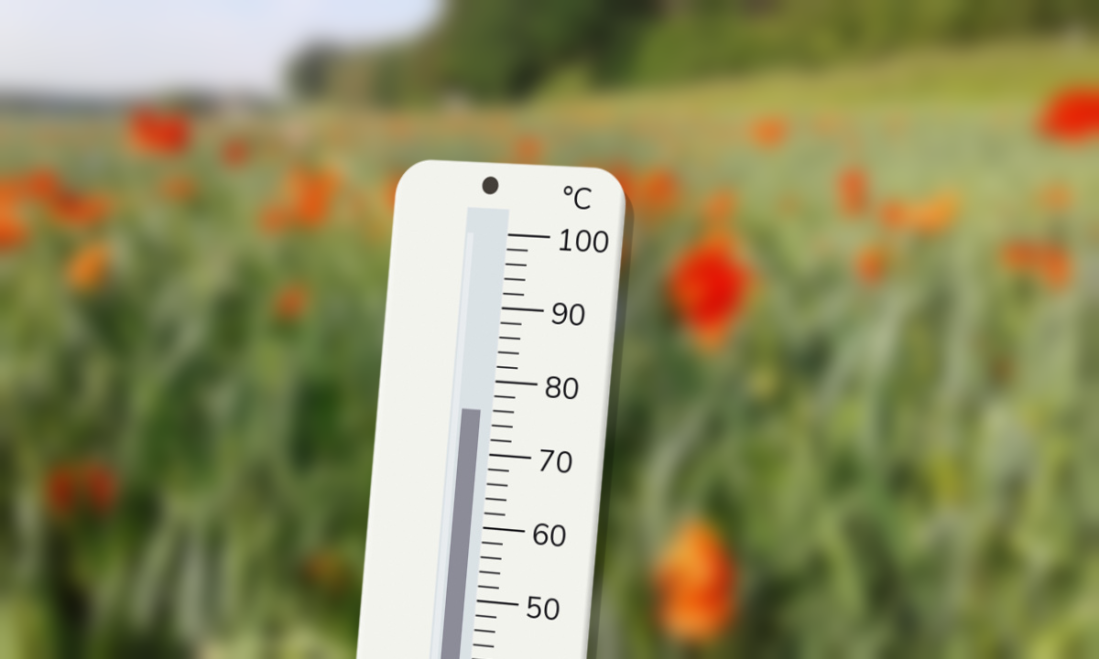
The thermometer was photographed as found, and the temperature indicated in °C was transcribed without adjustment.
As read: 76 °C
